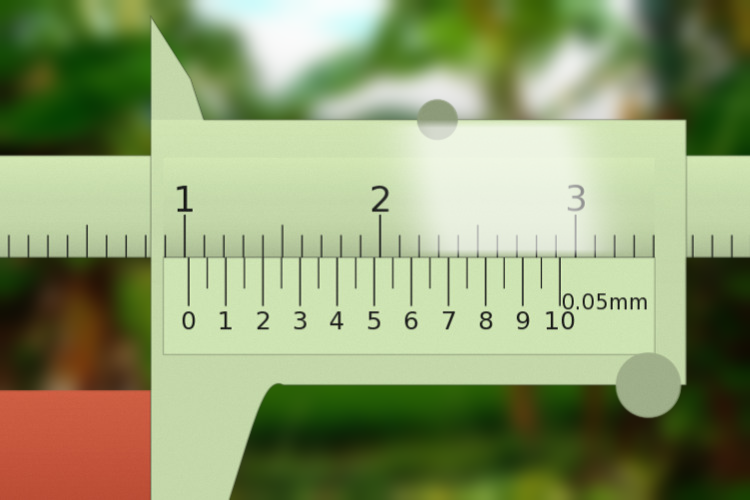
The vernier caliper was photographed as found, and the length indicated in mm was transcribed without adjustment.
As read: 10.2 mm
